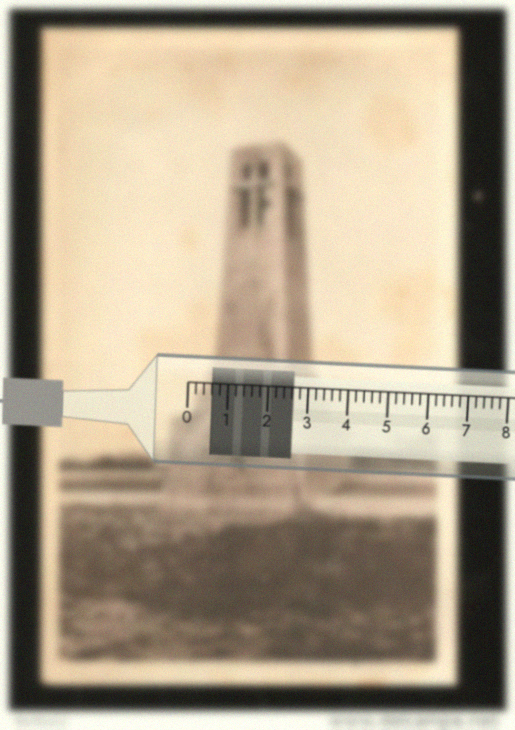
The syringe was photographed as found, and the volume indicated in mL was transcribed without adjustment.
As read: 0.6 mL
